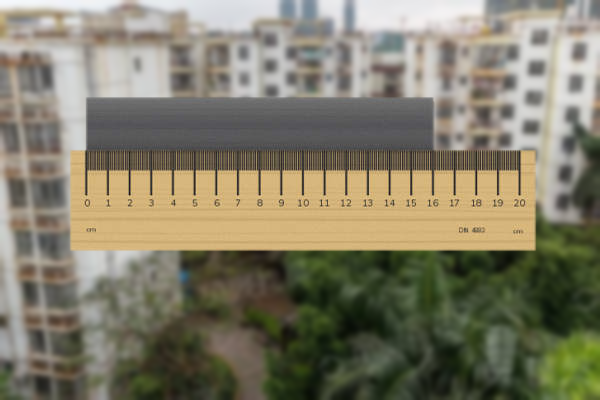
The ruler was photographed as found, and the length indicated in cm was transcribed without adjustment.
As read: 16 cm
